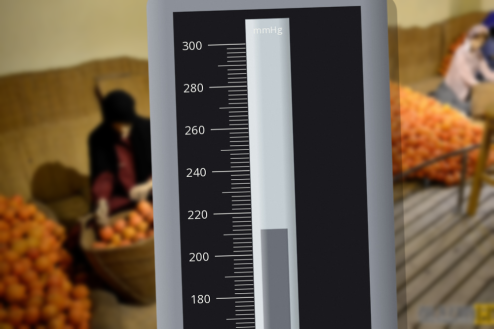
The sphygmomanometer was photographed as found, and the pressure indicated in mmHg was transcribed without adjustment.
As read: 212 mmHg
